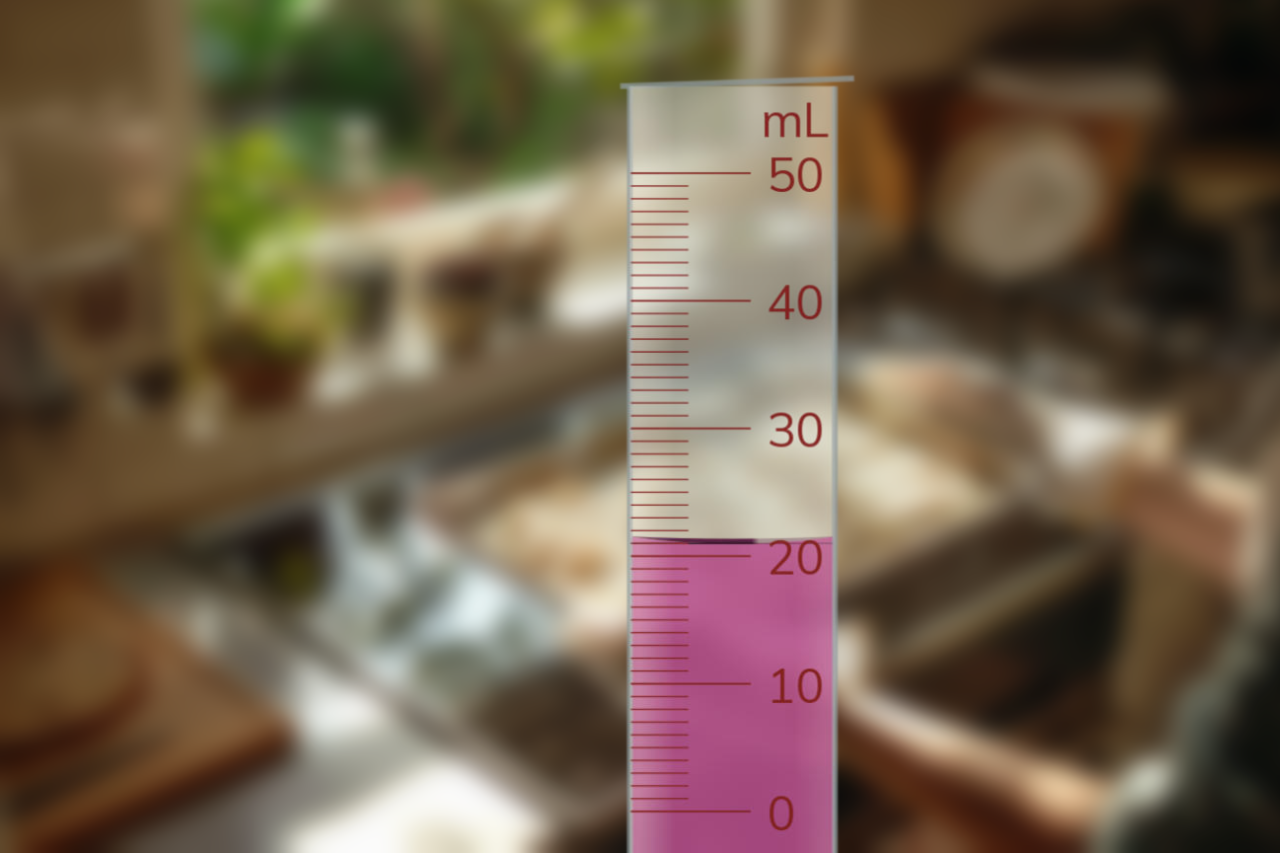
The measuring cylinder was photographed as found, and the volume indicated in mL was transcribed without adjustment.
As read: 21 mL
